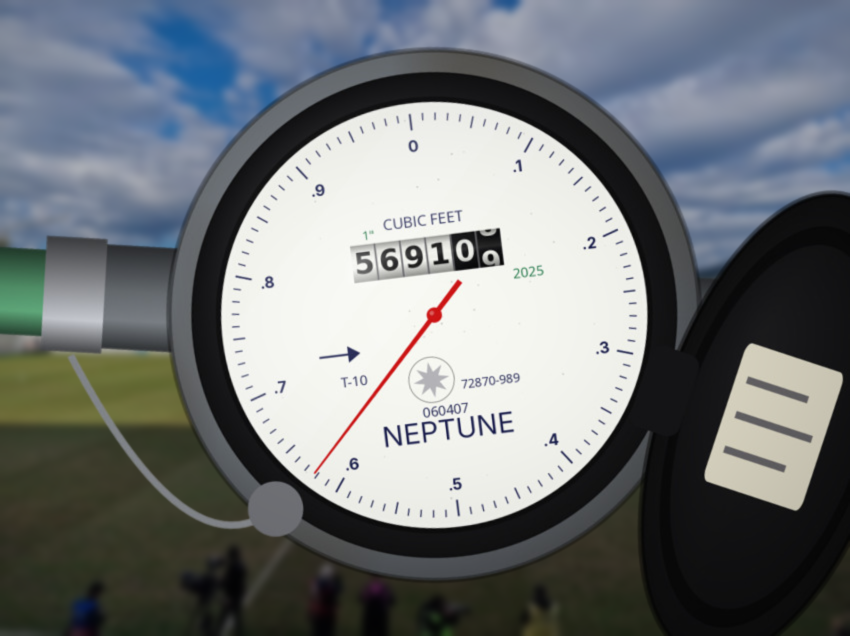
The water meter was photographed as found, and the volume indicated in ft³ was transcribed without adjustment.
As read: 569108.62 ft³
